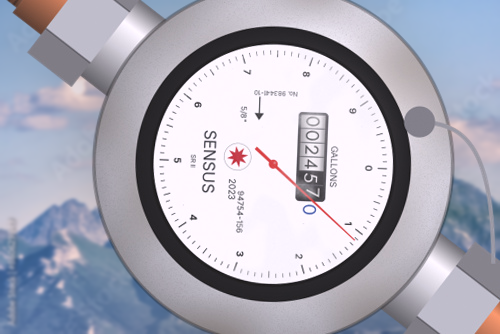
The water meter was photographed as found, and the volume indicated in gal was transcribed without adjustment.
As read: 24571.1 gal
